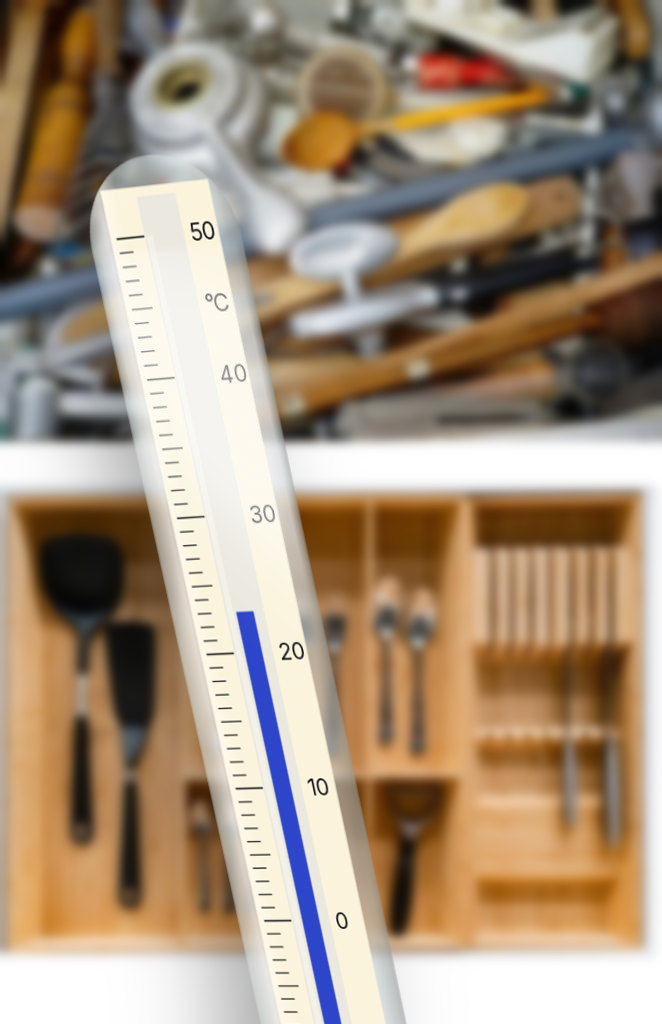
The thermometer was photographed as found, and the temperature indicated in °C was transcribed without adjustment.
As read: 23 °C
